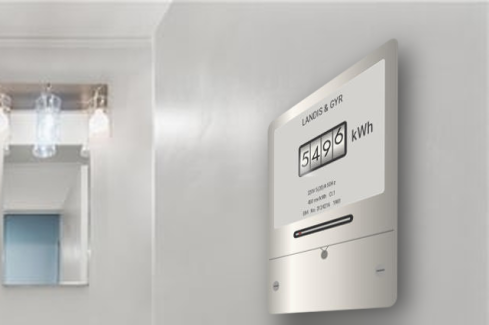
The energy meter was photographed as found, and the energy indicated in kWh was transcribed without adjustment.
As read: 5496 kWh
